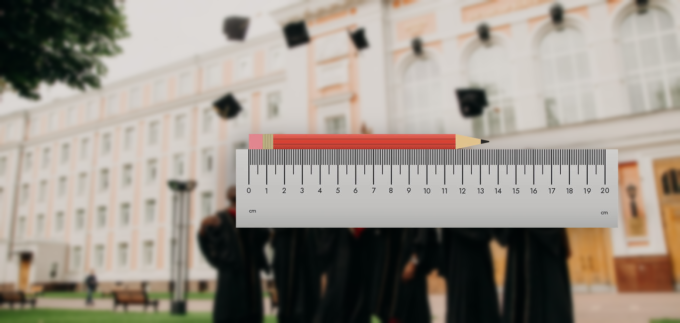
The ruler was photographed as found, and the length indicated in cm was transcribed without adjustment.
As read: 13.5 cm
